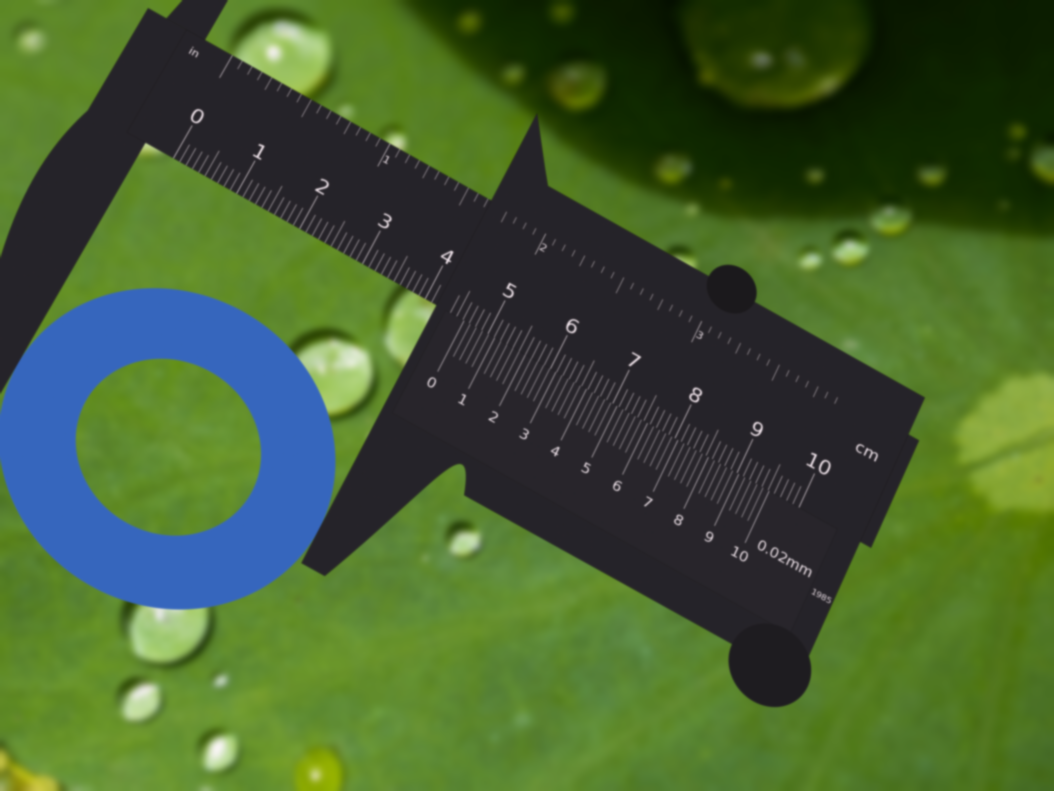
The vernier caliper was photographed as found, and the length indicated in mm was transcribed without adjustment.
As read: 46.2 mm
